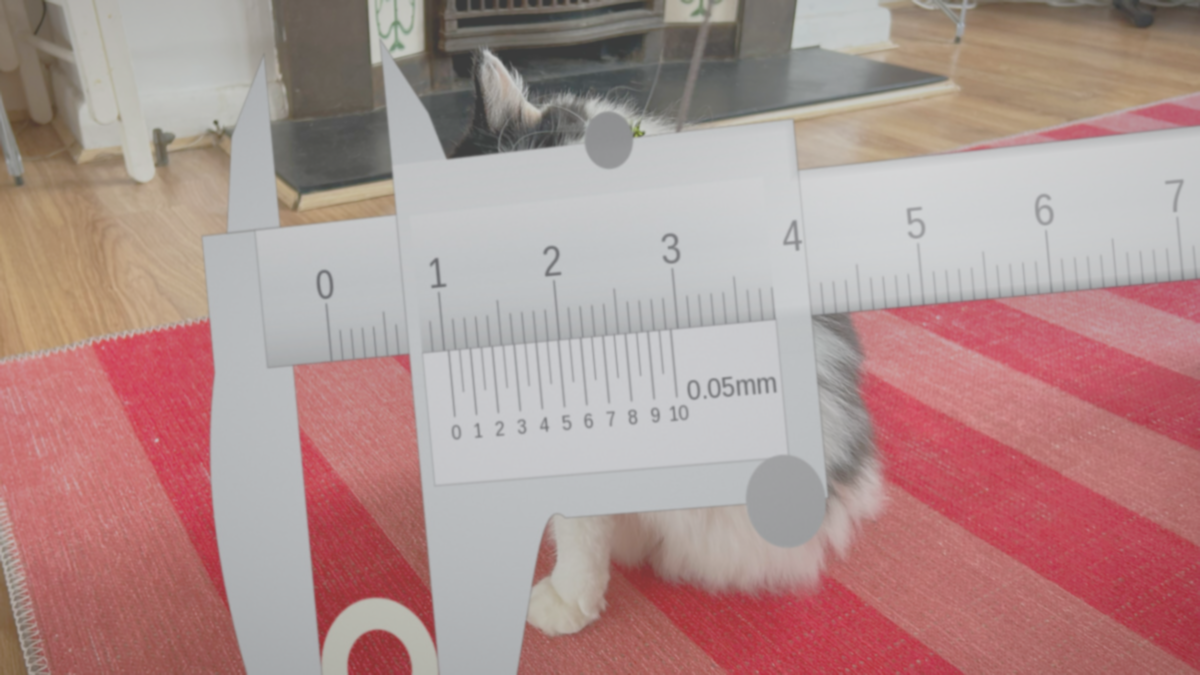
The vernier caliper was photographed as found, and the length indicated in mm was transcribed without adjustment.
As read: 10.4 mm
